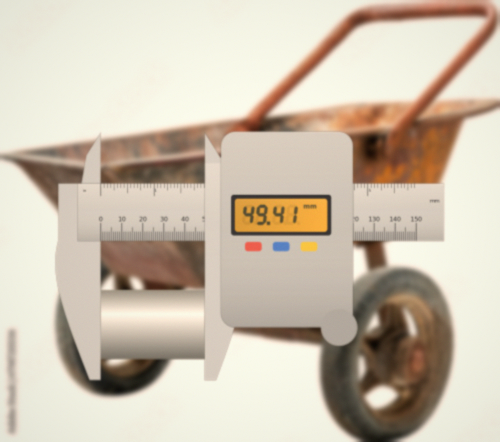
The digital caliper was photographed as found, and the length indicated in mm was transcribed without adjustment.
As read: 49.41 mm
